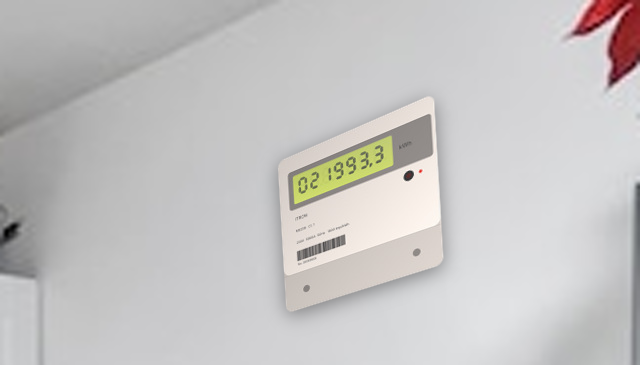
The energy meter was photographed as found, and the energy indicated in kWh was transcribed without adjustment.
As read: 21993.3 kWh
